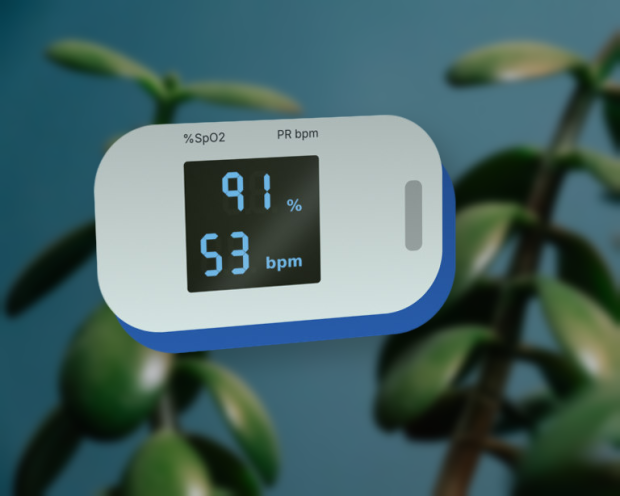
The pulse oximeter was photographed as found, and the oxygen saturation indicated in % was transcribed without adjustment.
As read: 91 %
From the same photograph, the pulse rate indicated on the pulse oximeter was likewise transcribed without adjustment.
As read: 53 bpm
